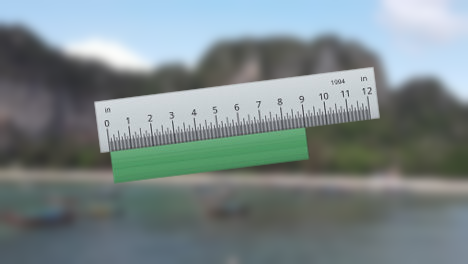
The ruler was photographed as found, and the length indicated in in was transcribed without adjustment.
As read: 9 in
